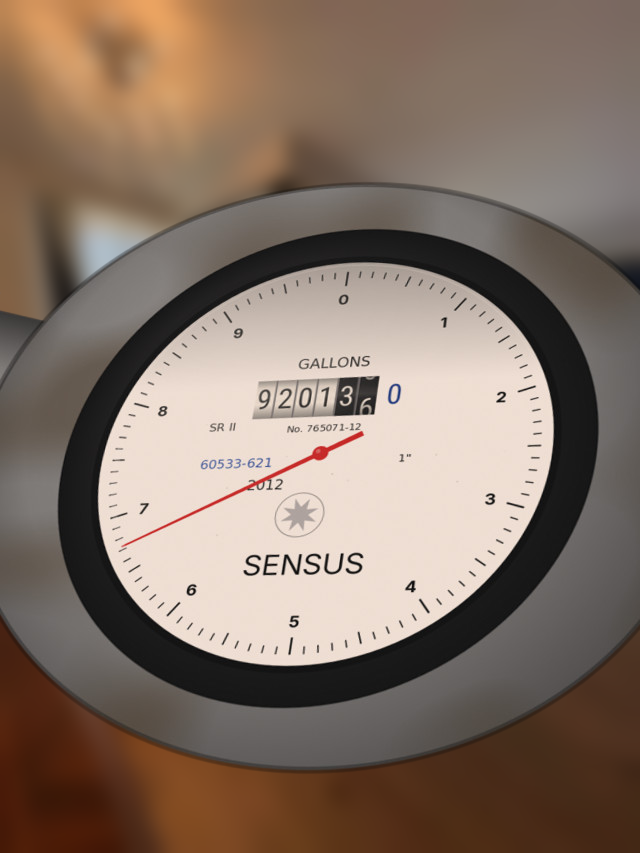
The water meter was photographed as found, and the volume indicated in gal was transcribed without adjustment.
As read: 9201356.7 gal
